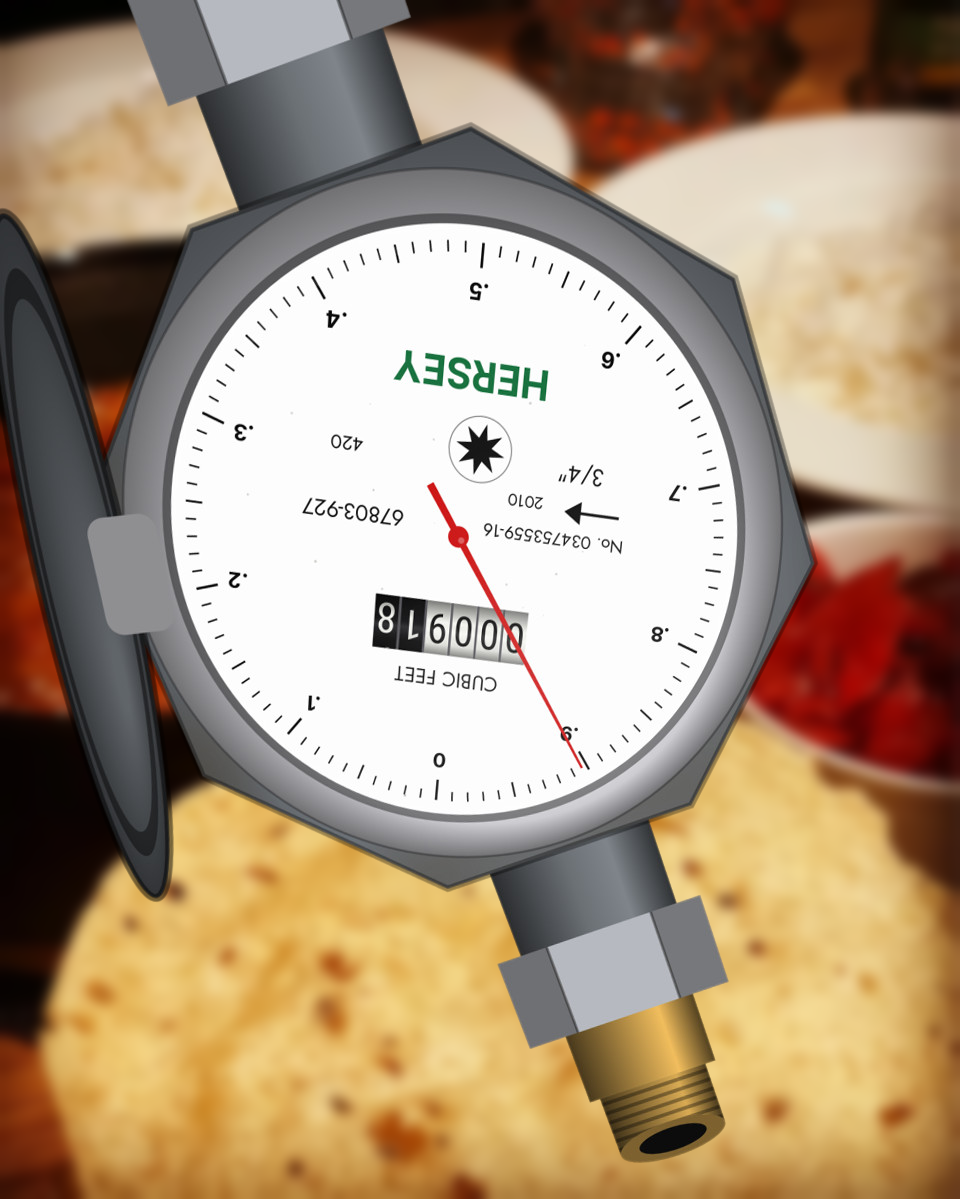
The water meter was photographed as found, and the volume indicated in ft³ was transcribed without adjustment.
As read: 917.90 ft³
